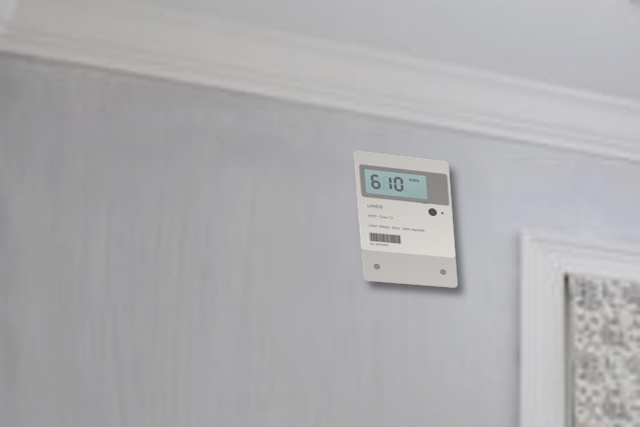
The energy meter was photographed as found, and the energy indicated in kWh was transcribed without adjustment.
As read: 610 kWh
